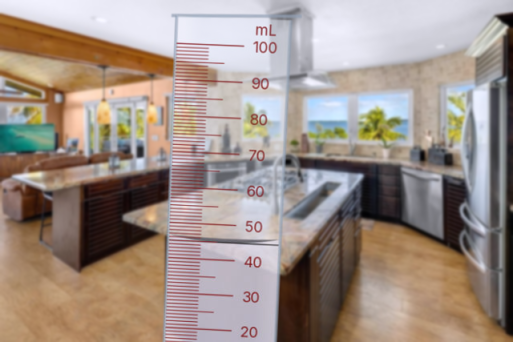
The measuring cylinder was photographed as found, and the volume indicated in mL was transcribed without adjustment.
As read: 45 mL
